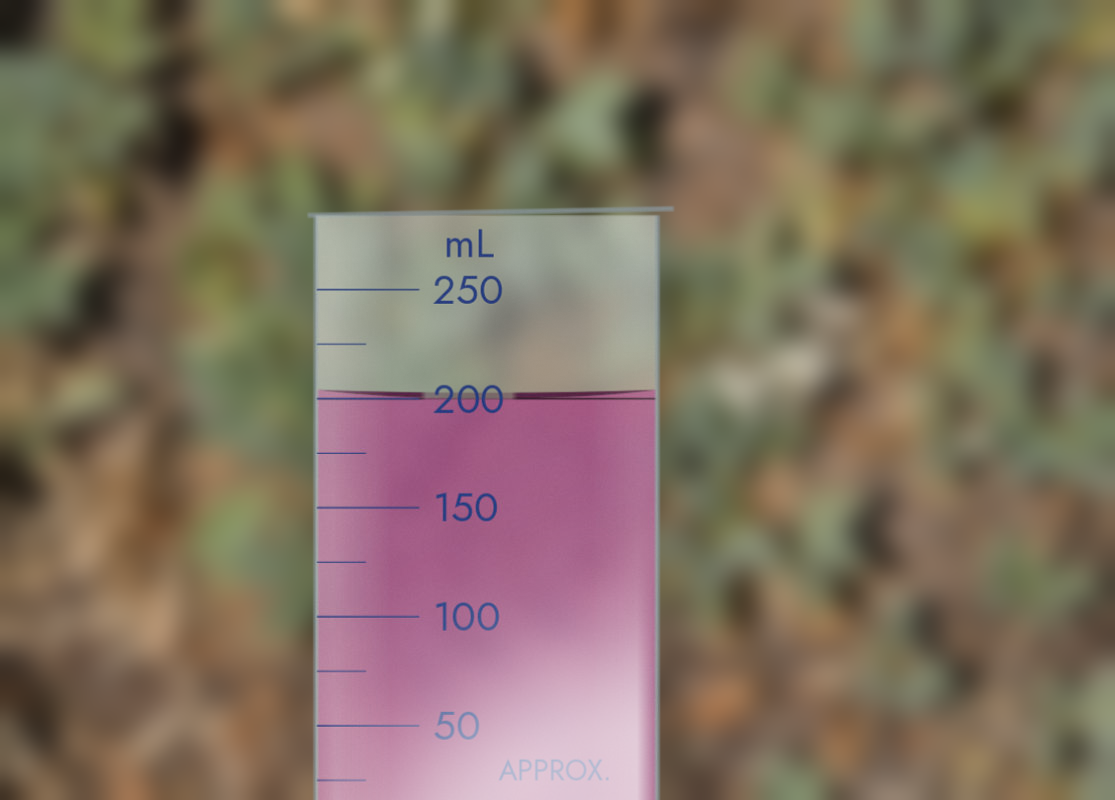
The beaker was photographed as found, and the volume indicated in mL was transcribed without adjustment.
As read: 200 mL
